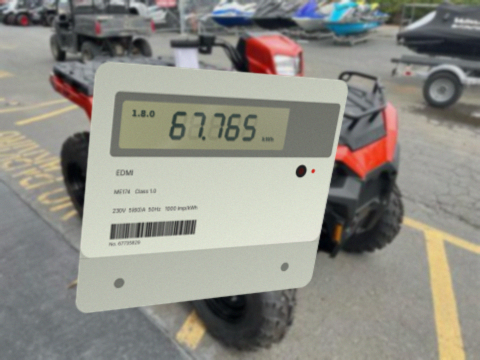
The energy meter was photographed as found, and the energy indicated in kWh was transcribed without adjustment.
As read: 67.765 kWh
